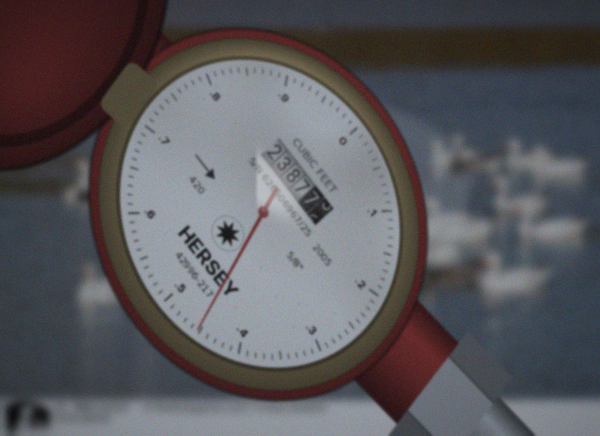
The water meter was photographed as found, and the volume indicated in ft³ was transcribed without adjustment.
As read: 238775.45 ft³
